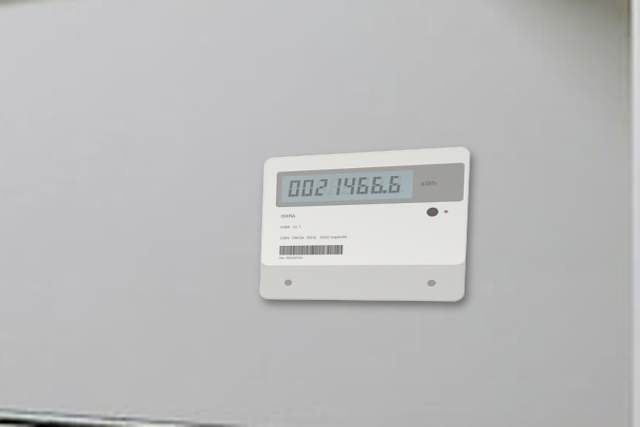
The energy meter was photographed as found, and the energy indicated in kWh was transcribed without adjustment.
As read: 21466.6 kWh
